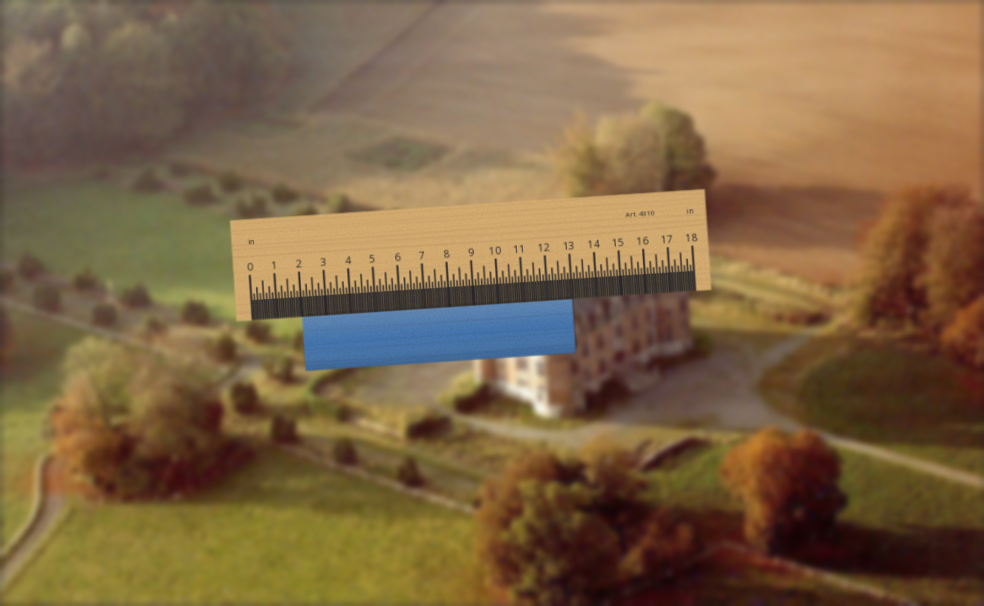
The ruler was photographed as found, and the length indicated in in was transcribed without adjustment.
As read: 11 in
